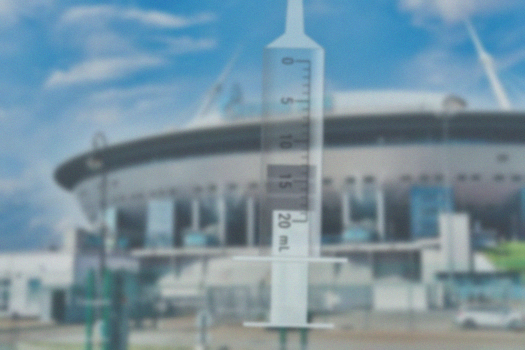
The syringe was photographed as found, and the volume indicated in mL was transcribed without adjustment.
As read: 13 mL
